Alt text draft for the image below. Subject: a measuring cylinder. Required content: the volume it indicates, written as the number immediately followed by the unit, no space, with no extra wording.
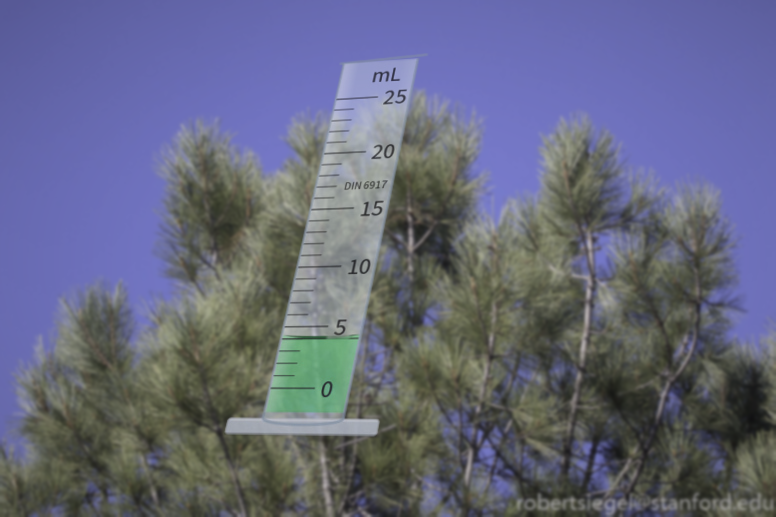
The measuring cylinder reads 4mL
